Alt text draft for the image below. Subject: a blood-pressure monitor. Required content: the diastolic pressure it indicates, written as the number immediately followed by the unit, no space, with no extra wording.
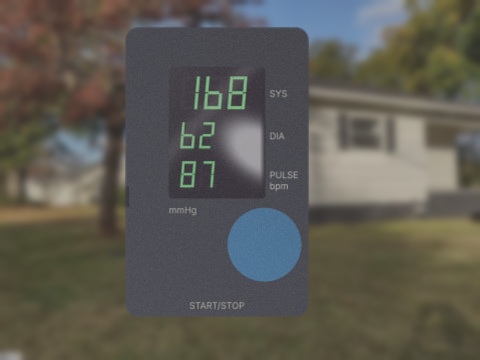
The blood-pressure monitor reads 62mmHg
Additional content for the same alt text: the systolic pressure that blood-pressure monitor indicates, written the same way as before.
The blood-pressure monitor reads 168mmHg
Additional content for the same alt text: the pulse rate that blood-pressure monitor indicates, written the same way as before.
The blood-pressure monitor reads 87bpm
